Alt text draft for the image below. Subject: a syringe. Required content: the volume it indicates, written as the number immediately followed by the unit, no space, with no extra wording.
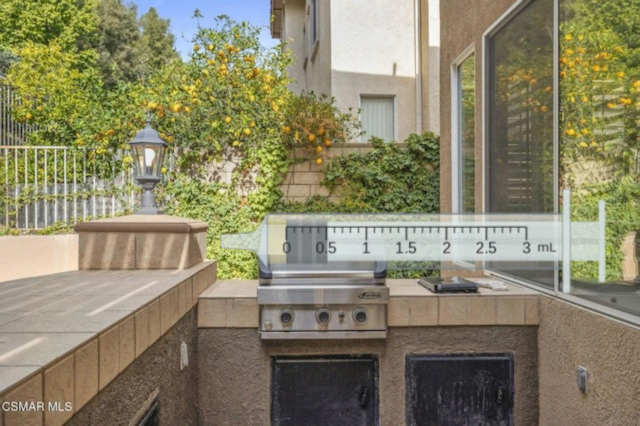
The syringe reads 0mL
